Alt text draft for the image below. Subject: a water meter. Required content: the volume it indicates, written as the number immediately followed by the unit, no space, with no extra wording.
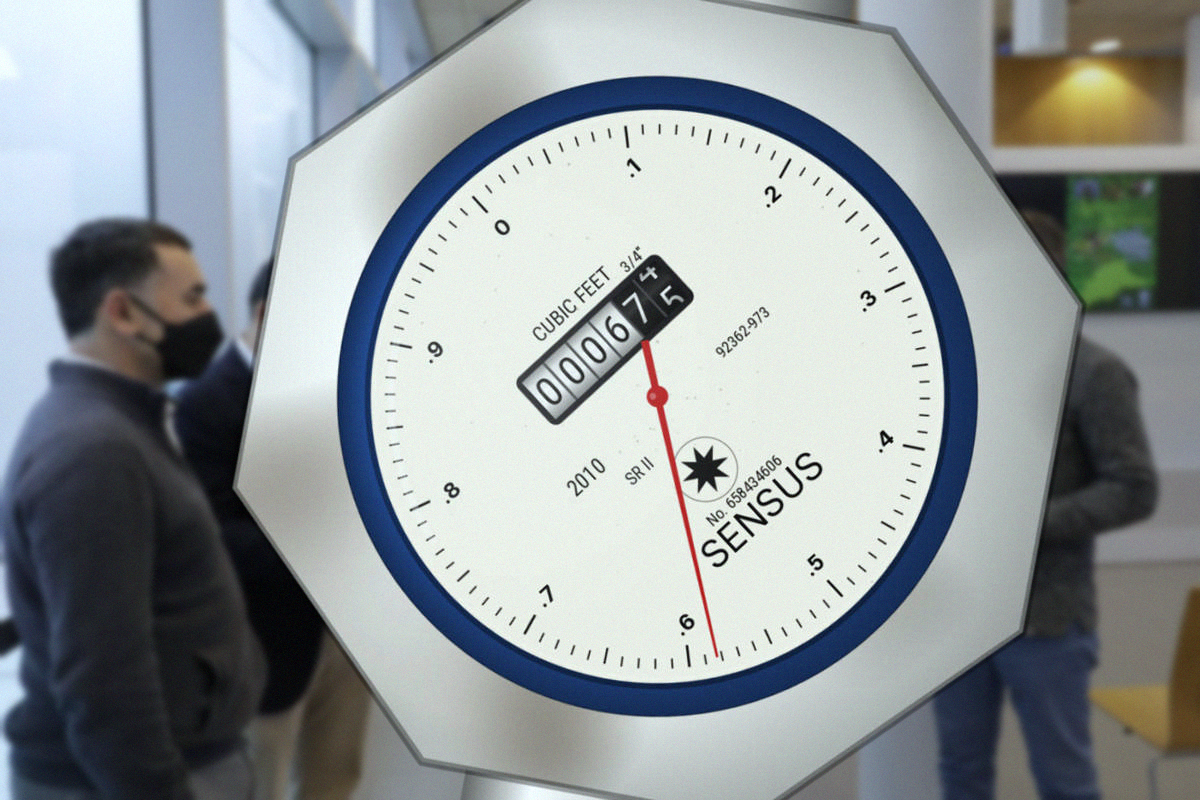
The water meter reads 674.58ft³
